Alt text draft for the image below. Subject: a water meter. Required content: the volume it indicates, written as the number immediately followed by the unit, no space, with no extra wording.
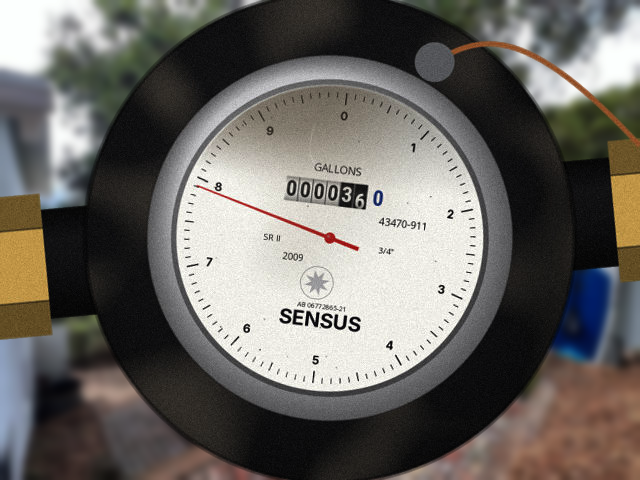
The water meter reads 357.9gal
